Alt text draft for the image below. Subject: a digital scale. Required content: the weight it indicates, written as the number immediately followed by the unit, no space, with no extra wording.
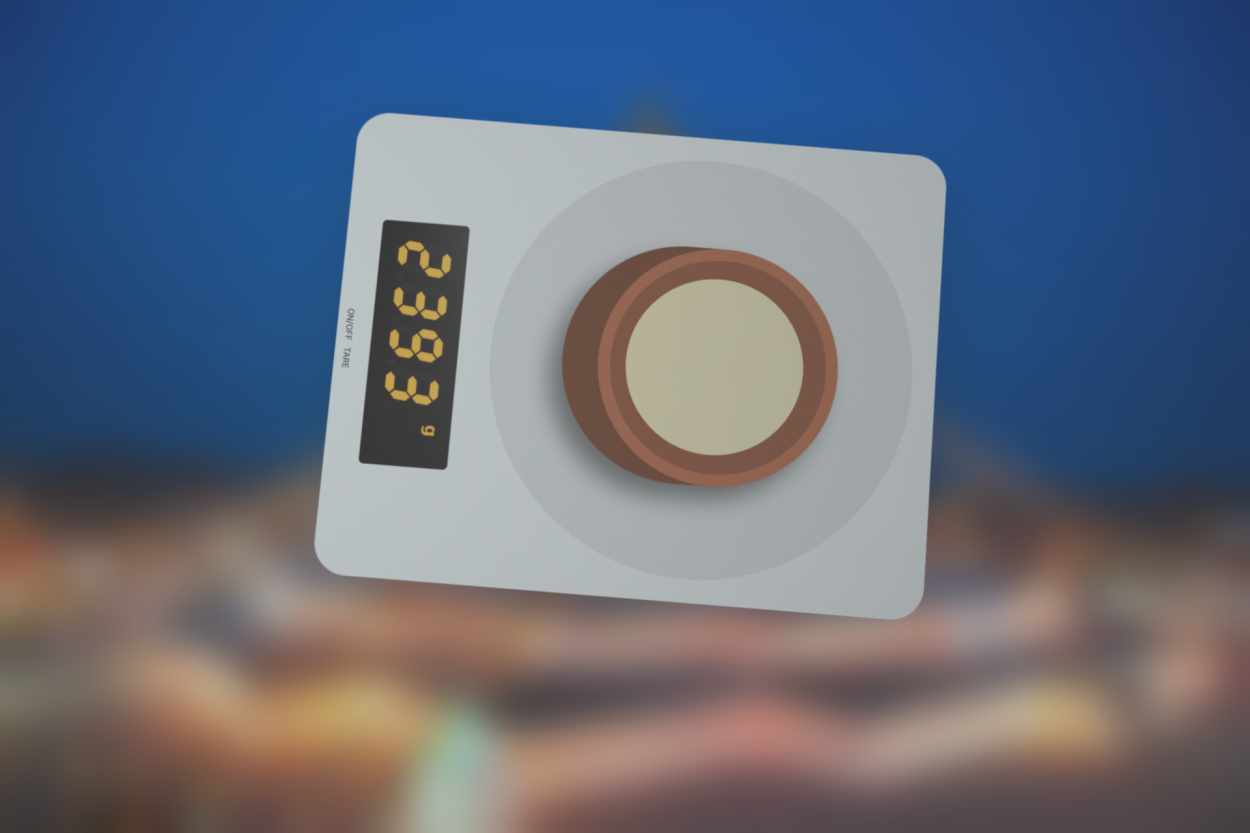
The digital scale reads 2393g
